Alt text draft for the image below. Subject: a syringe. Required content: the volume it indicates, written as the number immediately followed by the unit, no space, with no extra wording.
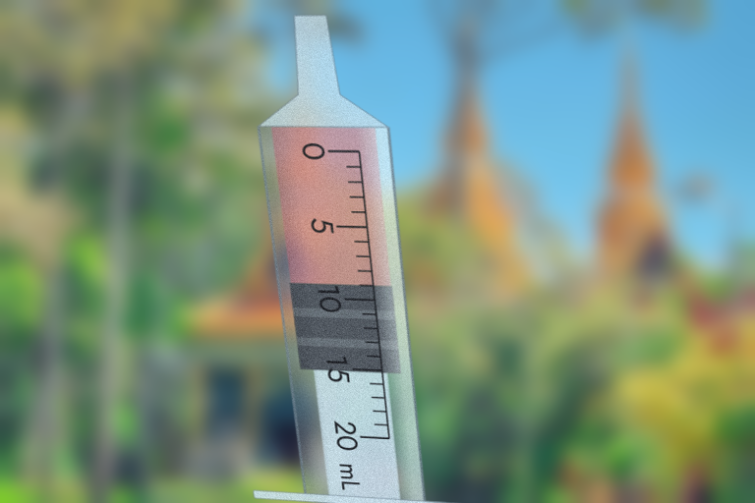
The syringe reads 9mL
